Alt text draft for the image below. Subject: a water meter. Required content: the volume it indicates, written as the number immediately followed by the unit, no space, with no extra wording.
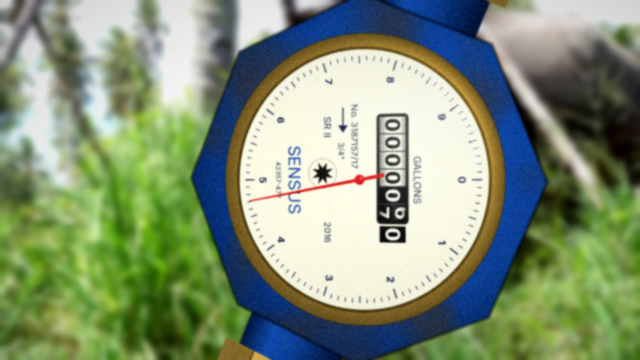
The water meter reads 64.7gal
